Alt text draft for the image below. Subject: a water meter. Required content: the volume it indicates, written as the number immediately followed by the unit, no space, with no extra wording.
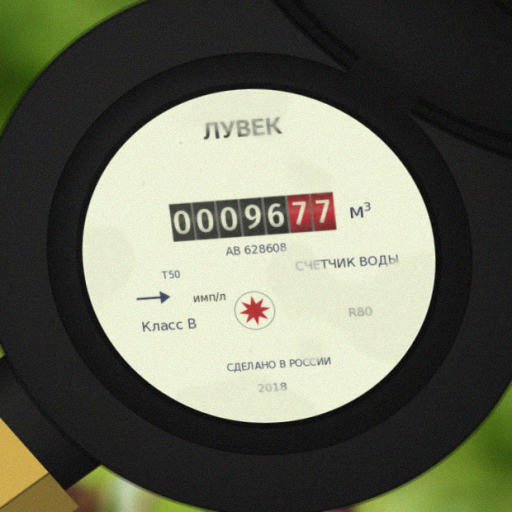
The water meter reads 96.77m³
